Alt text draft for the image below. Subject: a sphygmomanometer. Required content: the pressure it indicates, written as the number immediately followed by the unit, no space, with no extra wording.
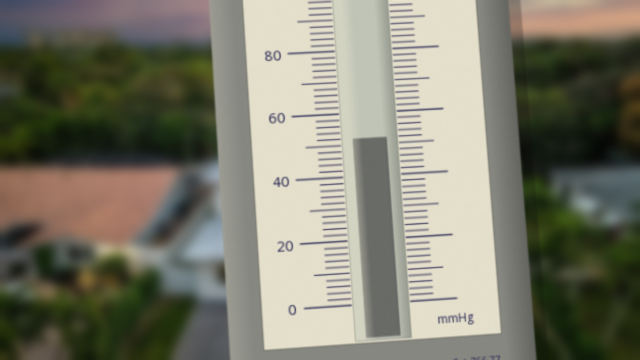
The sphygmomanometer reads 52mmHg
